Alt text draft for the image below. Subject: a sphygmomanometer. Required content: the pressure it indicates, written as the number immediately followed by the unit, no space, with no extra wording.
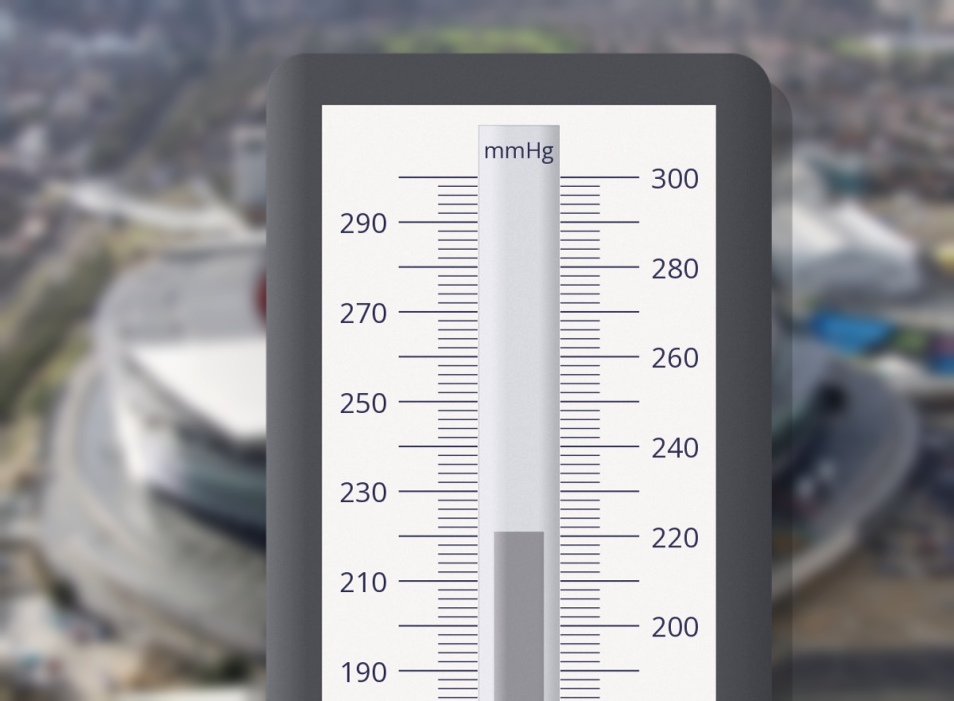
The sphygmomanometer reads 221mmHg
